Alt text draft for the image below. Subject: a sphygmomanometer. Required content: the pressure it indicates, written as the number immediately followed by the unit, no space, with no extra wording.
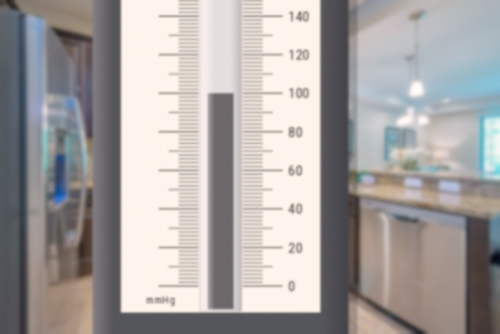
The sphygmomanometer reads 100mmHg
